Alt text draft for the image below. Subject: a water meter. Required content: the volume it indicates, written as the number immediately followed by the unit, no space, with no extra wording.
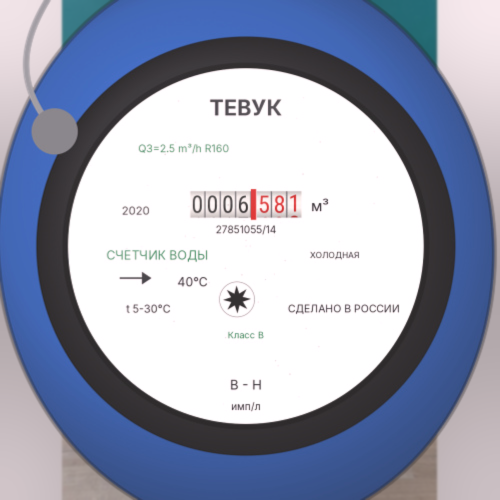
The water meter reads 6.581m³
